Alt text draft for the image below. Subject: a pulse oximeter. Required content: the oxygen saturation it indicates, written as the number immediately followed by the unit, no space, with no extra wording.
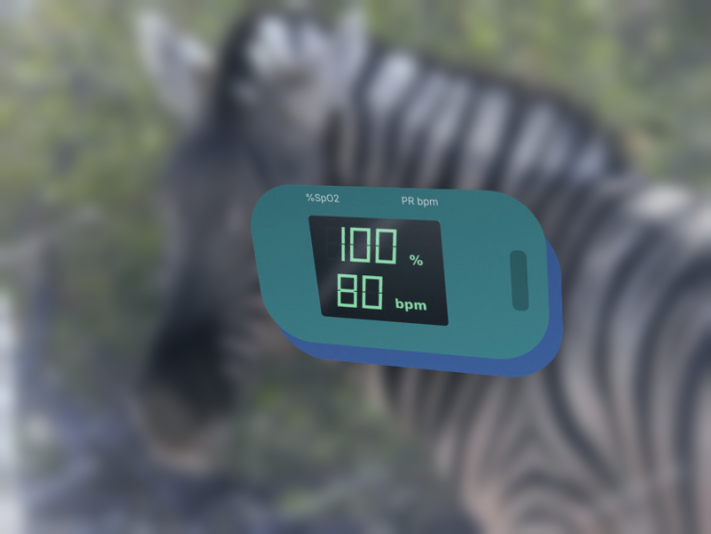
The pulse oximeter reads 100%
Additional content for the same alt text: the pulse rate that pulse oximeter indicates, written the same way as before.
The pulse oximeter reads 80bpm
